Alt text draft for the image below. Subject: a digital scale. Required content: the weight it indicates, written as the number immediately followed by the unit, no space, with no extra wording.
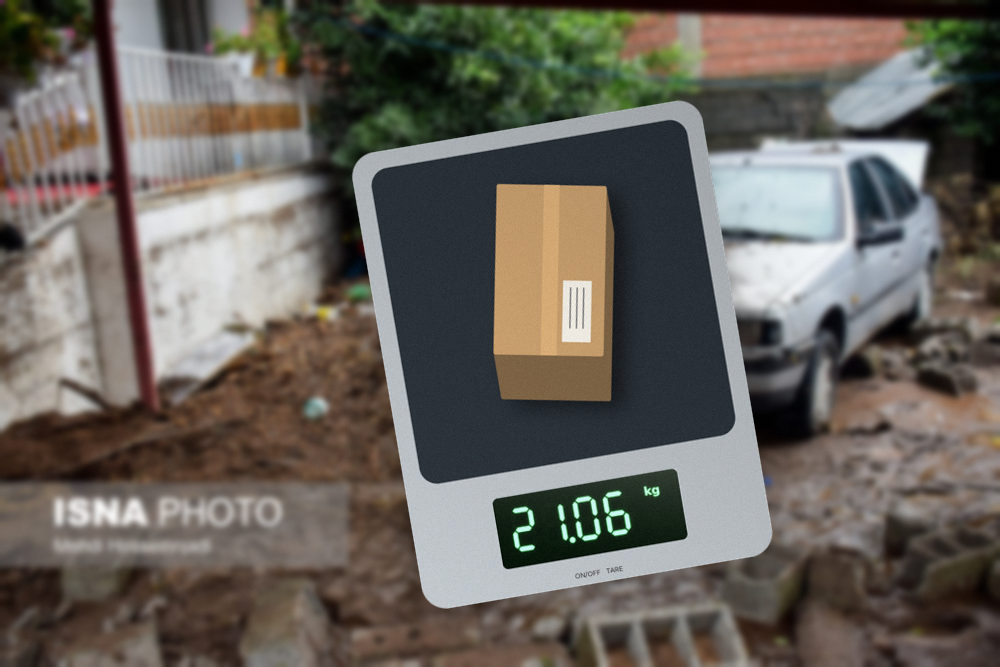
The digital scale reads 21.06kg
